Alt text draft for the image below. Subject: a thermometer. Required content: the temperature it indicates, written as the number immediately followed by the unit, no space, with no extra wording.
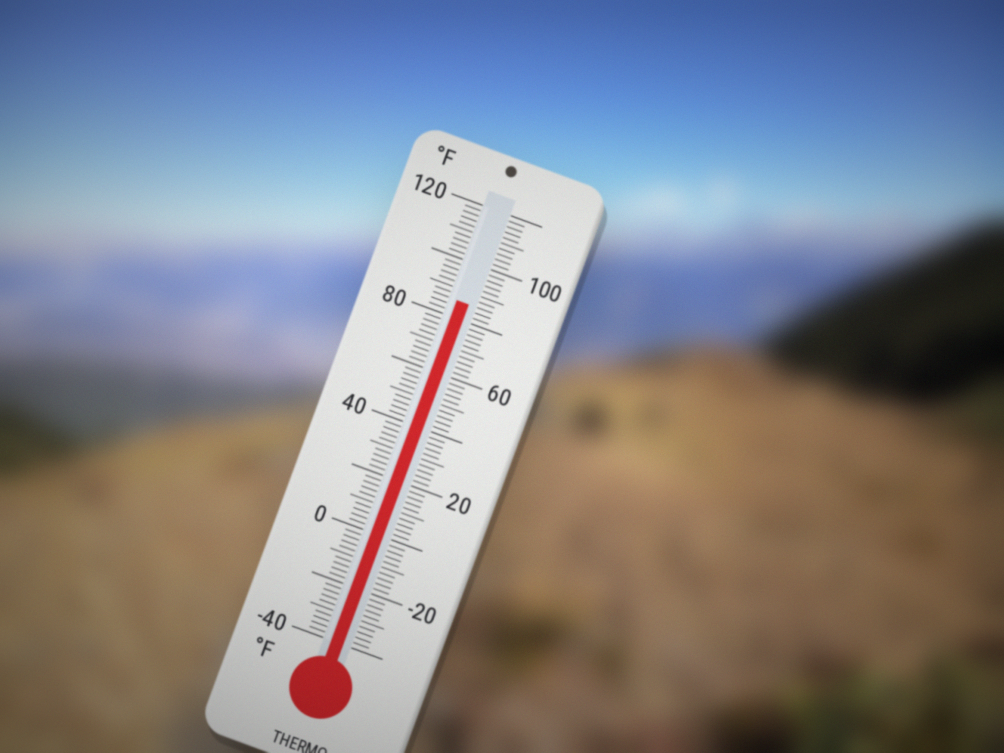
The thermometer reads 86°F
